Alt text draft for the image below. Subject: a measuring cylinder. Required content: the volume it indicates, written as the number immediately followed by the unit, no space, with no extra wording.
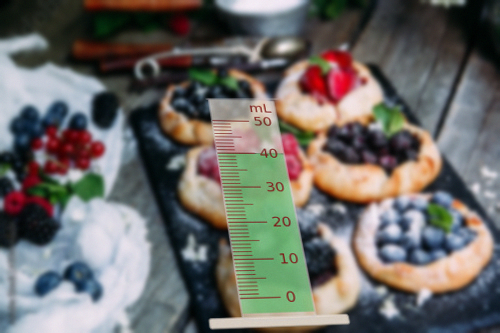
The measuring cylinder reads 40mL
